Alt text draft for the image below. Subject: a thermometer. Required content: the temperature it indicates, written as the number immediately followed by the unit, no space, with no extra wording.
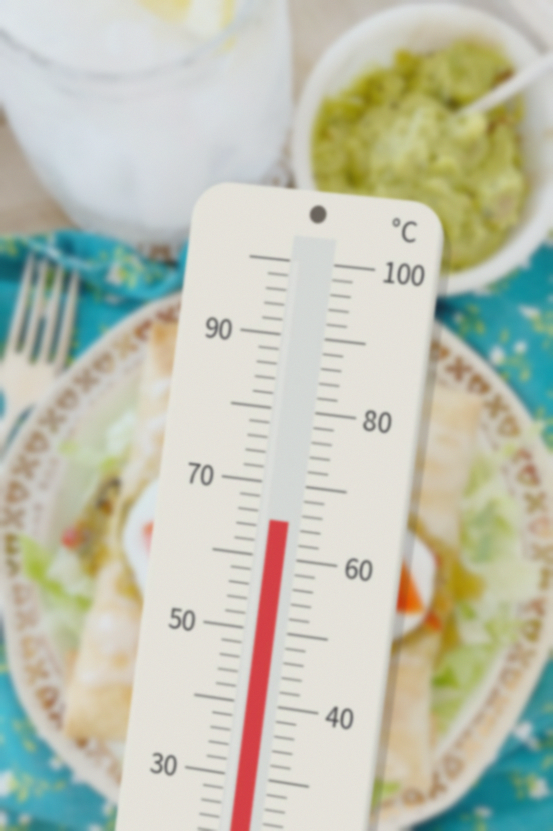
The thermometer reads 65°C
